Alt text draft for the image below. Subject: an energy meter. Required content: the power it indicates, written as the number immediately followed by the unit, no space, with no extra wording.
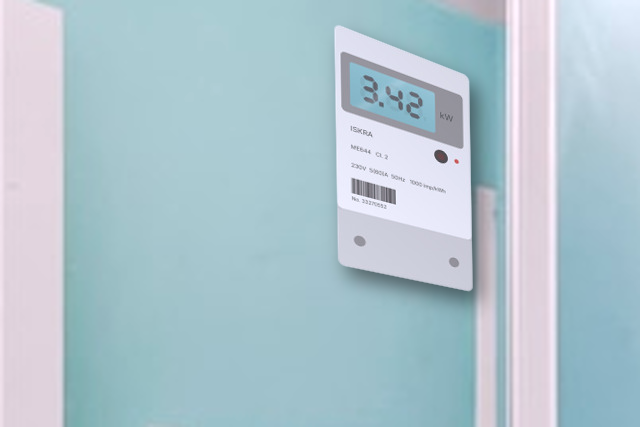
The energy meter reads 3.42kW
